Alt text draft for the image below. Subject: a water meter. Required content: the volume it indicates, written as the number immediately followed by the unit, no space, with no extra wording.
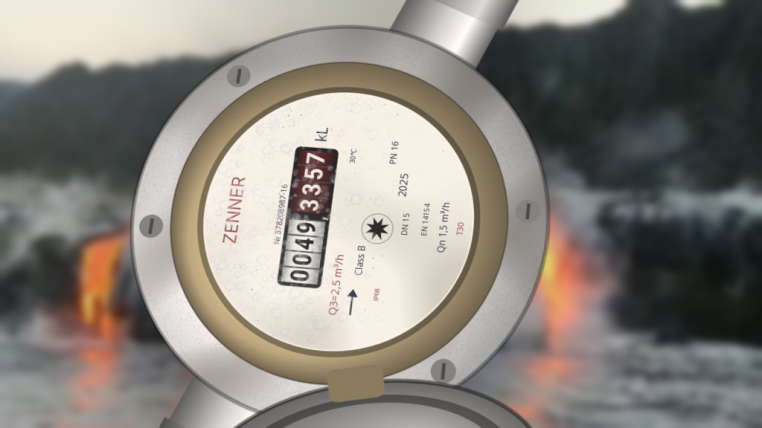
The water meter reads 49.3357kL
